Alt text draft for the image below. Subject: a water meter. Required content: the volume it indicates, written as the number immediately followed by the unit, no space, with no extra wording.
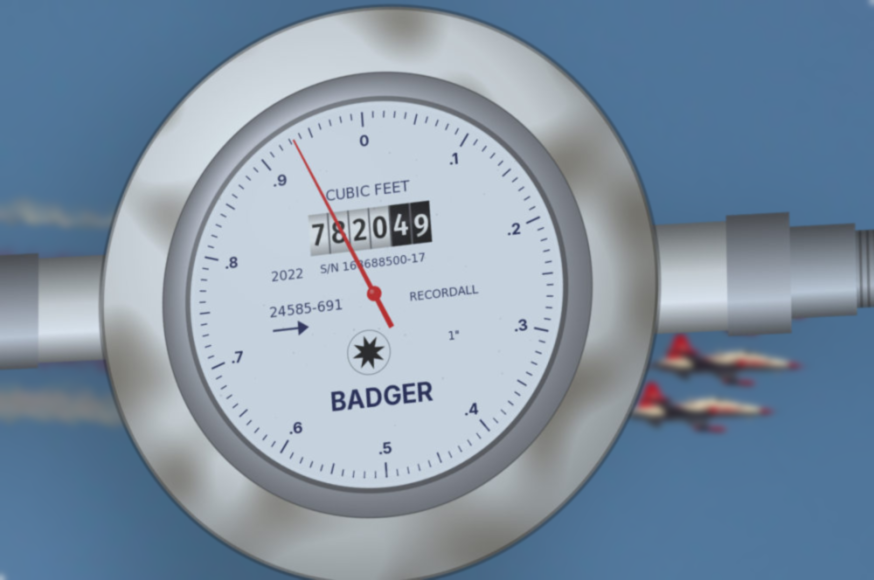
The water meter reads 782048.93ft³
